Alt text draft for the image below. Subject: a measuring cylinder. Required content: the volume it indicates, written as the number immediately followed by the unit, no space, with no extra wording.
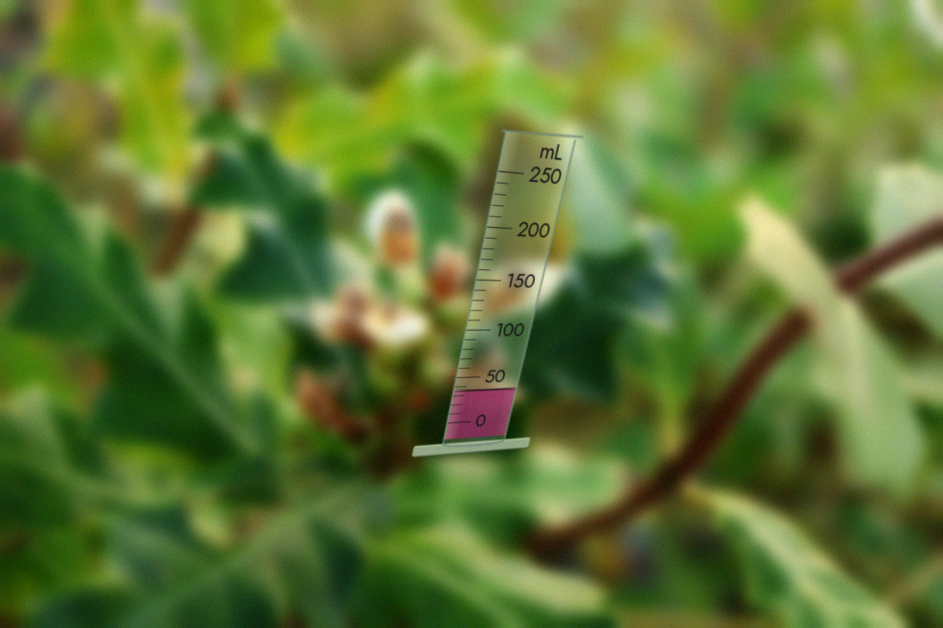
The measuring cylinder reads 35mL
